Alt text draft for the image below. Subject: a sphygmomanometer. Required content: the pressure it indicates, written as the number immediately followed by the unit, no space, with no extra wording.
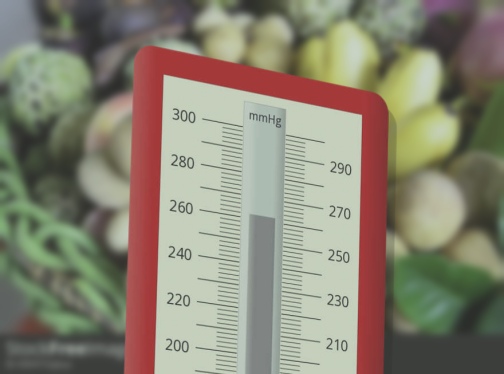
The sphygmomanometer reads 262mmHg
